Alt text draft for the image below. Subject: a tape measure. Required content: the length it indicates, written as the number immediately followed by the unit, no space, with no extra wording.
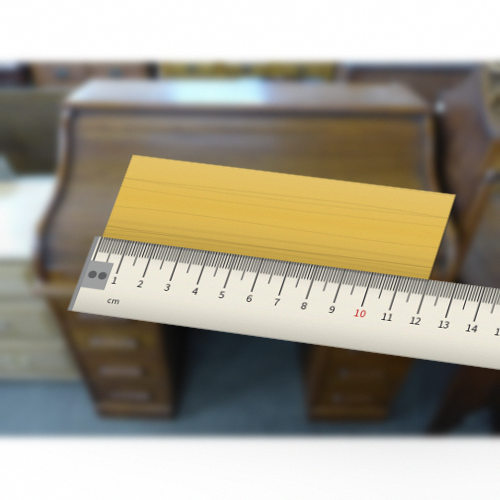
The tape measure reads 12cm
